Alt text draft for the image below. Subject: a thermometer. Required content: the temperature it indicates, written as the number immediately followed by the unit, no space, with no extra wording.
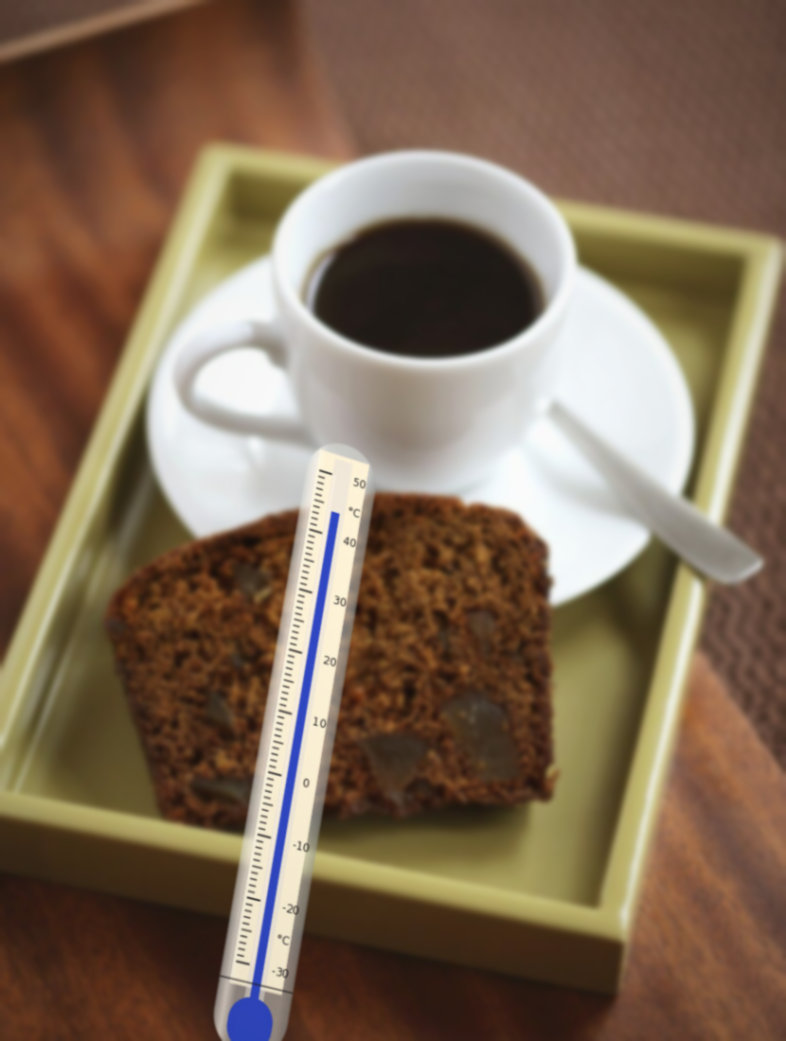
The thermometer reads 44°C
